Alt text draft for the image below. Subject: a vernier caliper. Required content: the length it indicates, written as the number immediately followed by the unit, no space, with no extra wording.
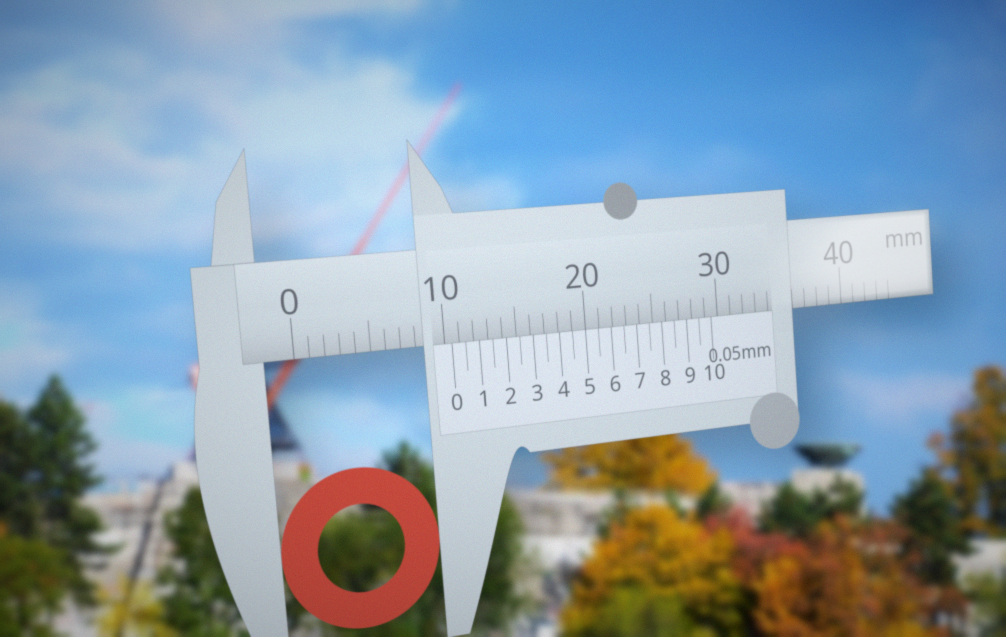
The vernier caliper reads 10.5mm
